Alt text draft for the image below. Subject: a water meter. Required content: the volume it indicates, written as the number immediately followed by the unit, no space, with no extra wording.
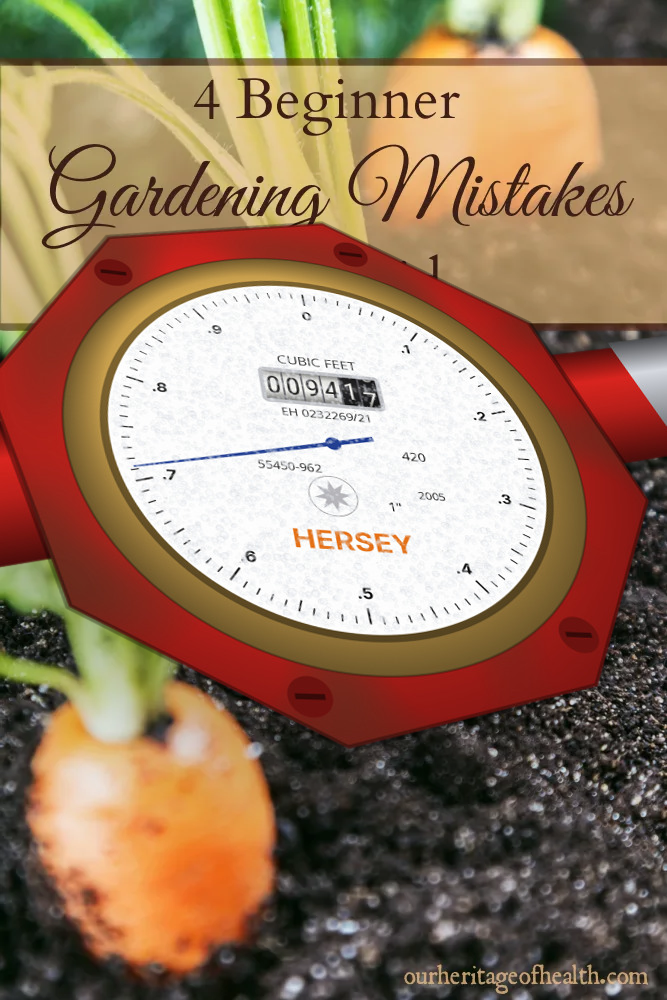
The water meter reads 9416.71ft³
